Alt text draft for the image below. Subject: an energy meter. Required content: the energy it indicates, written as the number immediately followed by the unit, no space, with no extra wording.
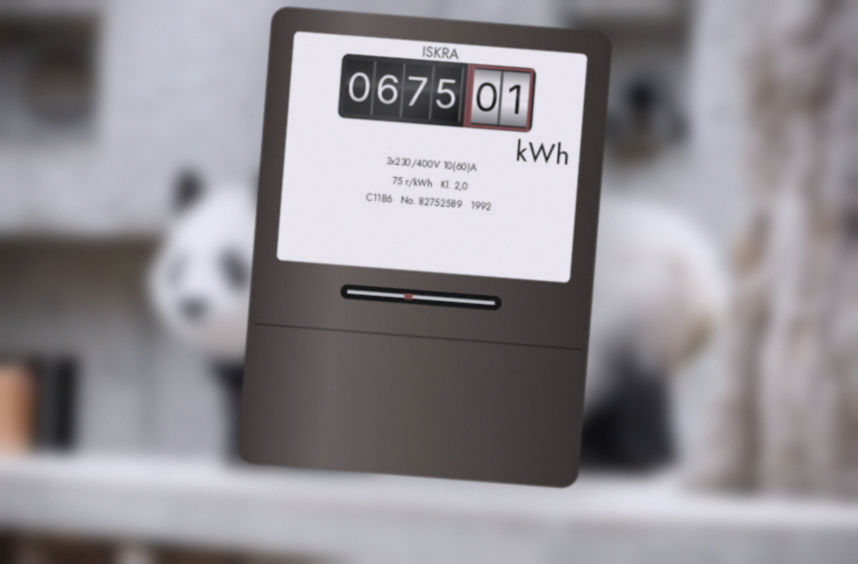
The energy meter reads 675.01kWh
